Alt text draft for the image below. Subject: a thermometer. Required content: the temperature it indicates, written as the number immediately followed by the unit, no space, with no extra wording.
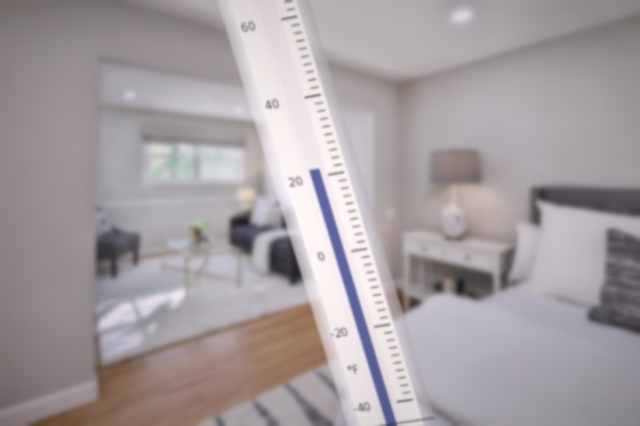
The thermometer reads 22°F
